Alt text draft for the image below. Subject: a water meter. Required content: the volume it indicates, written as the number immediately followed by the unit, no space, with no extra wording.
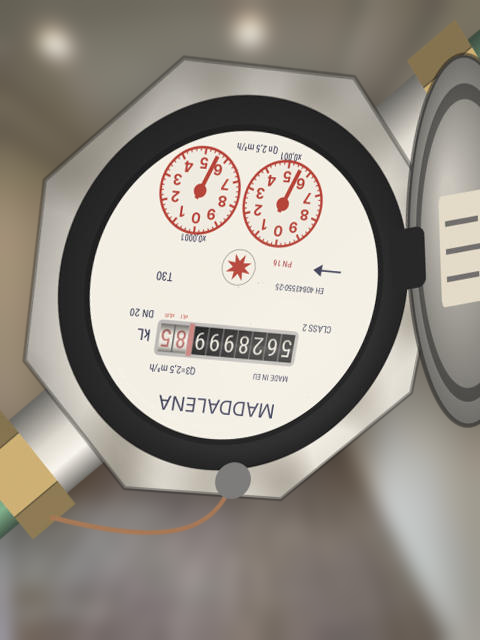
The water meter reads 5628999.8555kL
